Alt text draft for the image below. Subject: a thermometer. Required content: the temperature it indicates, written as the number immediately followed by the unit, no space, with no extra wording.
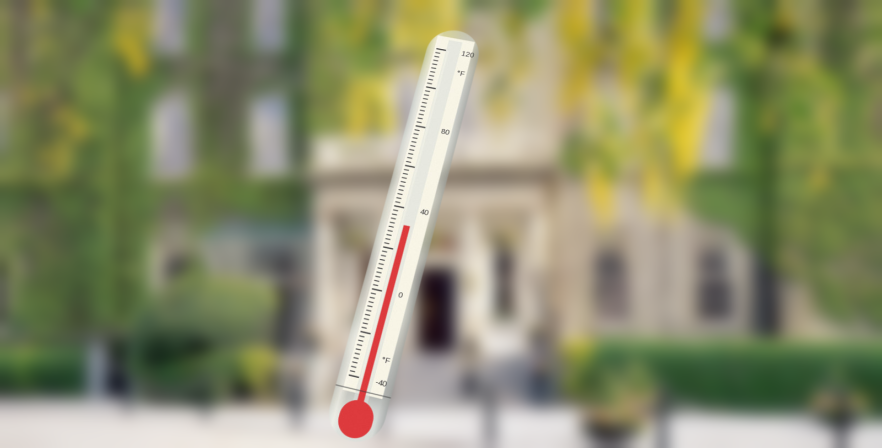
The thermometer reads 32°F
